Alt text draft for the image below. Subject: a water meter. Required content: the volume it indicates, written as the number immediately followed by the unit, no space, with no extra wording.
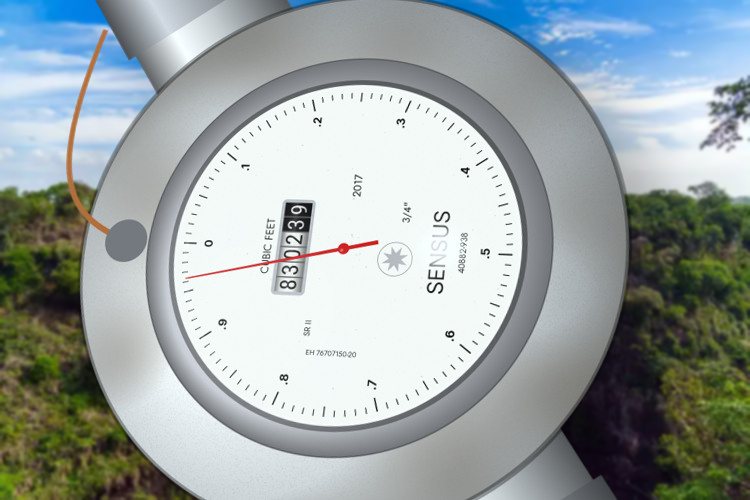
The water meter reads 830238.96ft³
